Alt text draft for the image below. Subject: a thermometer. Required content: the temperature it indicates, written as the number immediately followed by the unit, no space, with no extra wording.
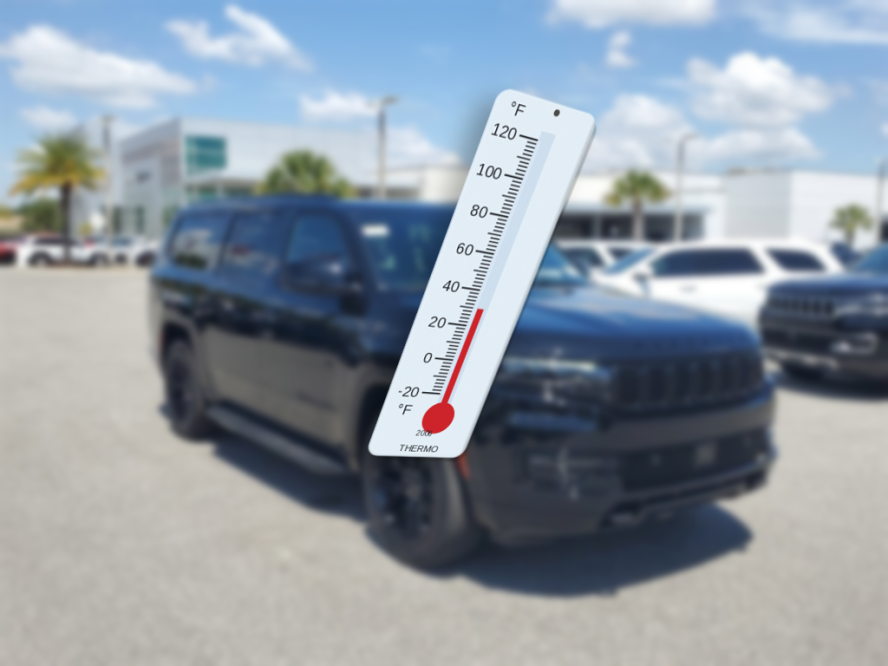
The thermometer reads 30°F
